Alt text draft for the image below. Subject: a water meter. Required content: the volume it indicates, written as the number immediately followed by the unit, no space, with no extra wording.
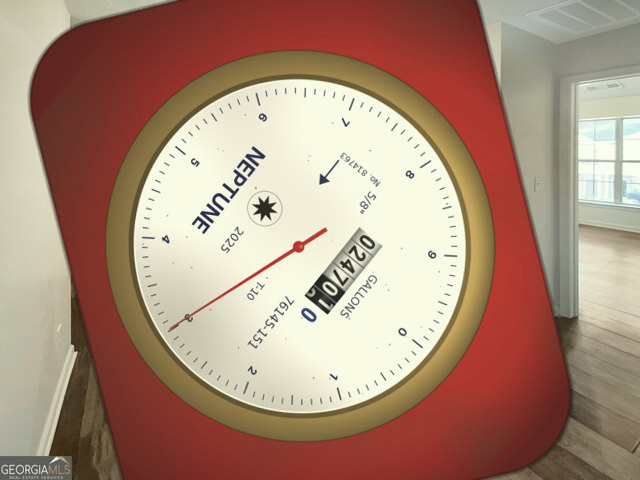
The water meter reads 247013.0gal
